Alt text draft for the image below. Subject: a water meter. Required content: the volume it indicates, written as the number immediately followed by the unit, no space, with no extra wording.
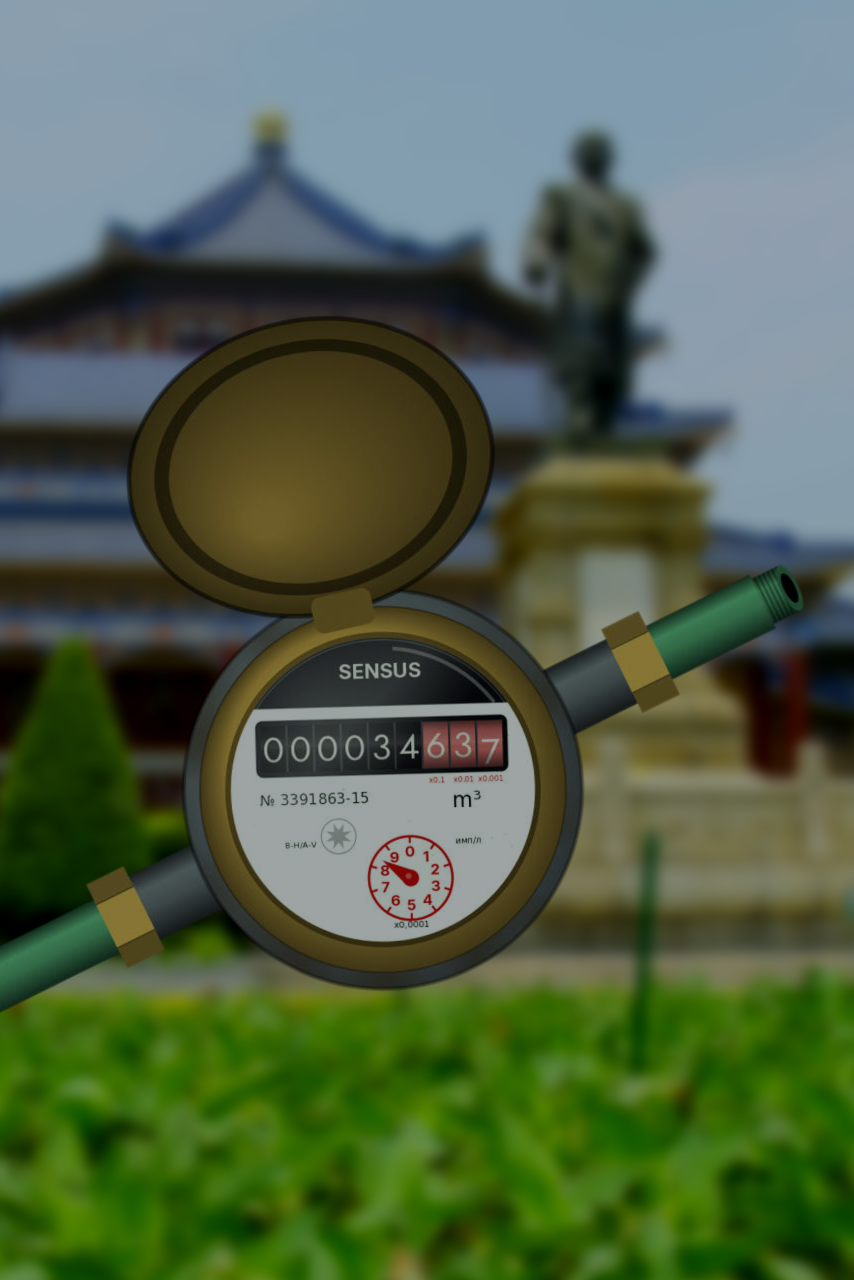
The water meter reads 34.6368m³
